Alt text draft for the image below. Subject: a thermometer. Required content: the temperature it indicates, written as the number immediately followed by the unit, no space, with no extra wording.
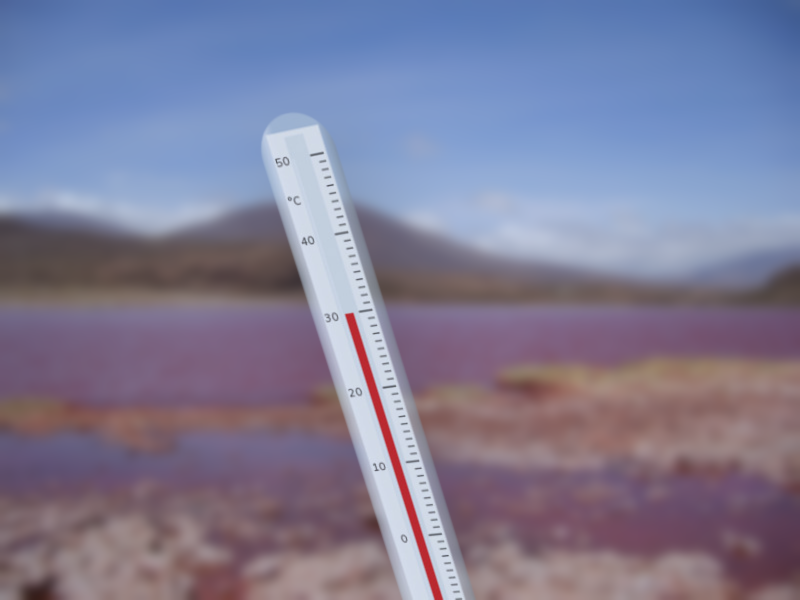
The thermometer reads 30°C
